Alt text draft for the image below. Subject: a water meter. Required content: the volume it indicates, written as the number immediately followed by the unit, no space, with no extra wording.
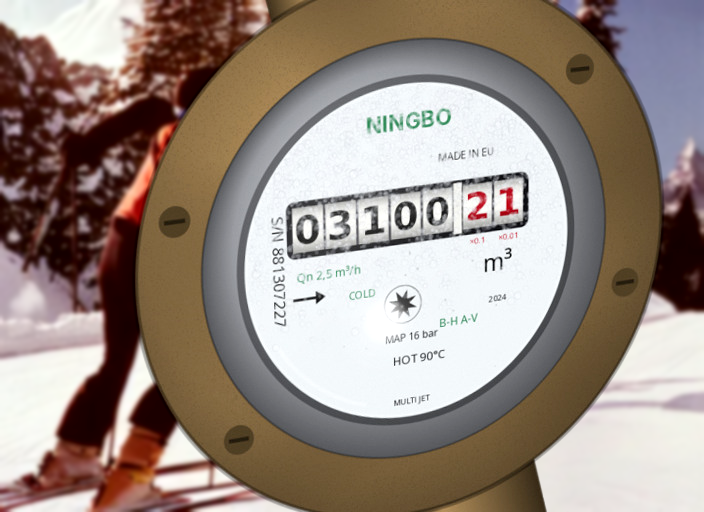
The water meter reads 3100.21m³
